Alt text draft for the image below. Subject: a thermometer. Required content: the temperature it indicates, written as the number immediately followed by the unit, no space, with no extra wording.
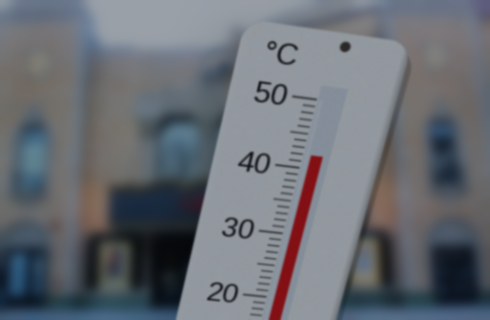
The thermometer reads 42°C
